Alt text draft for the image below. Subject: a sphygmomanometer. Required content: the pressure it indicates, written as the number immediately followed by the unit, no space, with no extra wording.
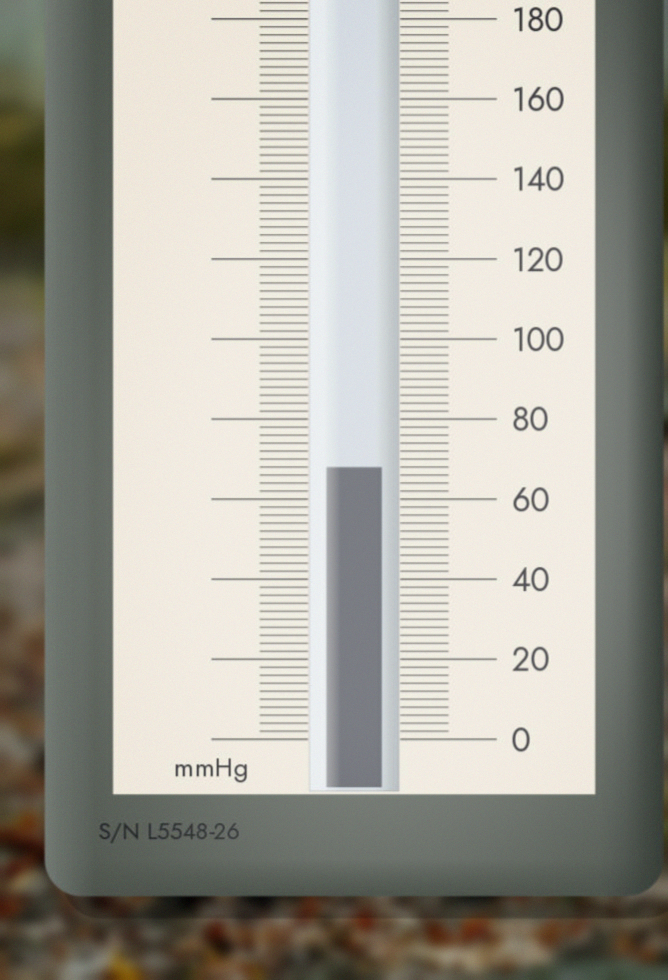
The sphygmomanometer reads 68mmHg
